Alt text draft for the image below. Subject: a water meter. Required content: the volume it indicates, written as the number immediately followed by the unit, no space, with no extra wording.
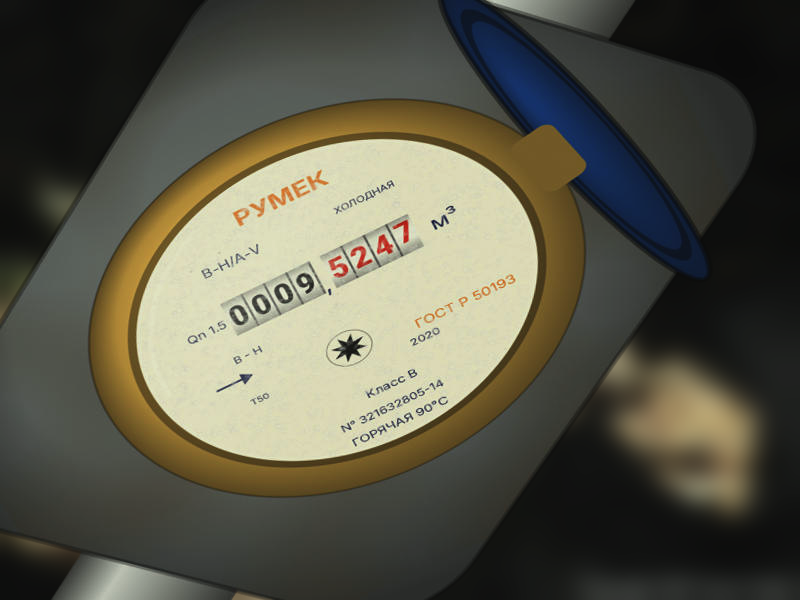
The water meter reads 9.5247m³
